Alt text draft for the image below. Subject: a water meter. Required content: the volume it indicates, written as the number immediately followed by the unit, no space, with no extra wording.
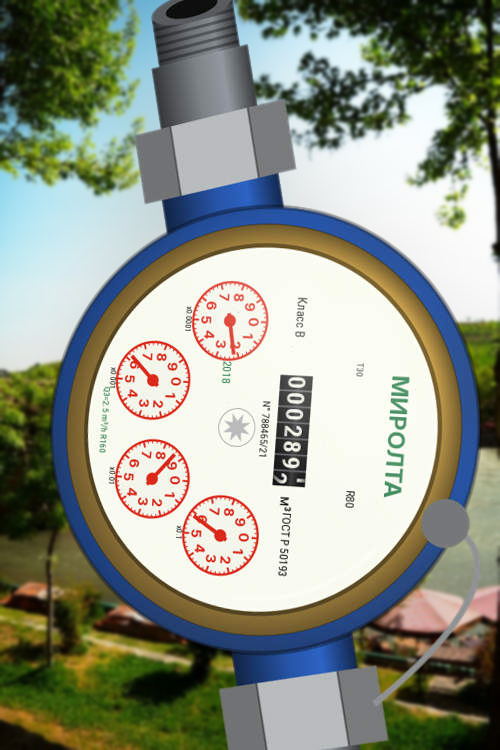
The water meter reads 2891.5862m³
